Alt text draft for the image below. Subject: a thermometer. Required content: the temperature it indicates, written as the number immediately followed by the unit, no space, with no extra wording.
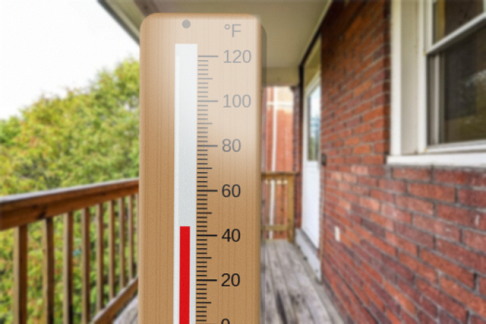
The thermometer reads 44°F
